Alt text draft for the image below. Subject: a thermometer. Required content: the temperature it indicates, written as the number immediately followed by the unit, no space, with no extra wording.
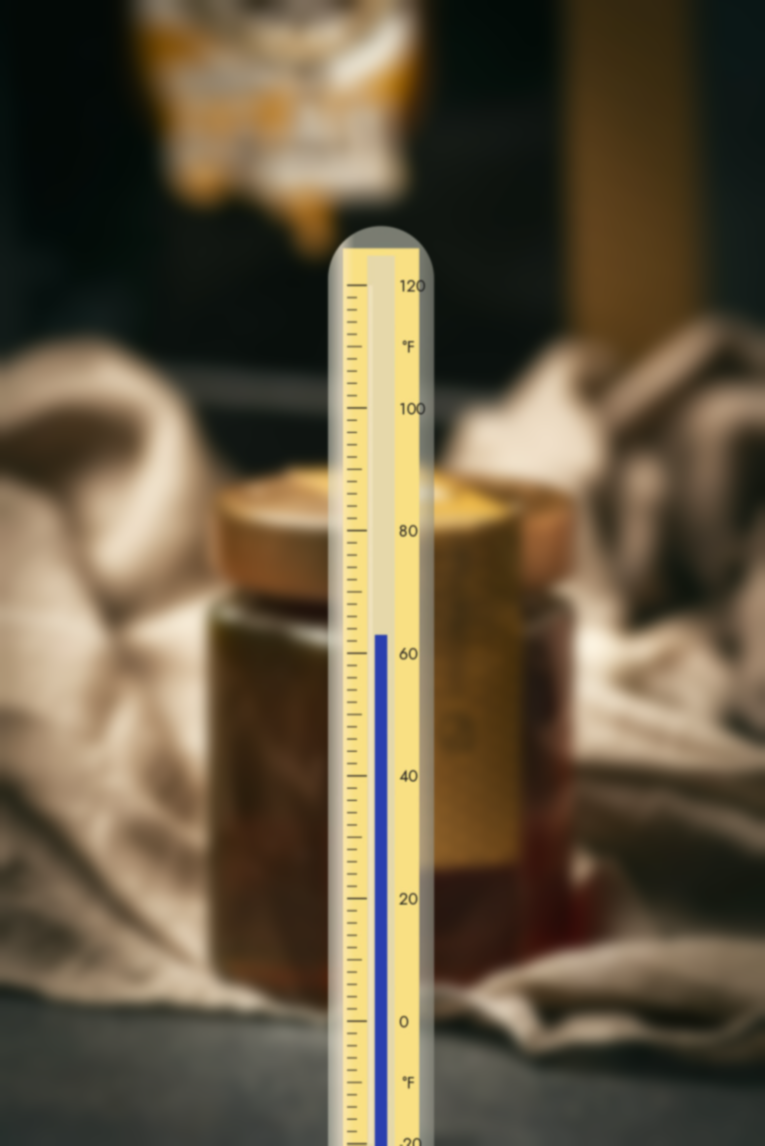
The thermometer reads 63°F
